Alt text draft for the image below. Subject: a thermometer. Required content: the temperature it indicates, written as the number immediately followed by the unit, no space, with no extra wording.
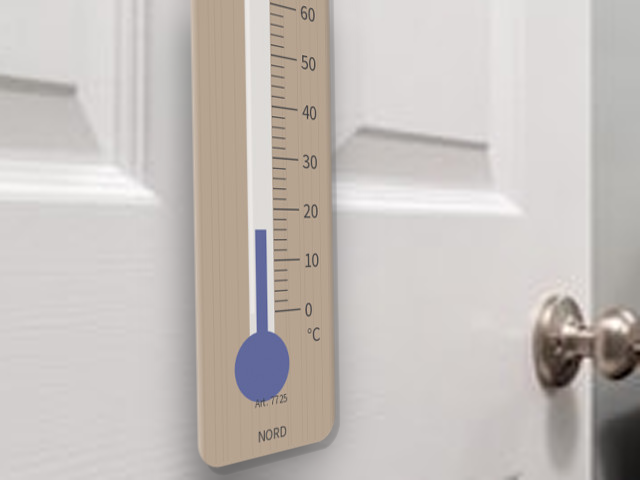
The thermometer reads 16°C
